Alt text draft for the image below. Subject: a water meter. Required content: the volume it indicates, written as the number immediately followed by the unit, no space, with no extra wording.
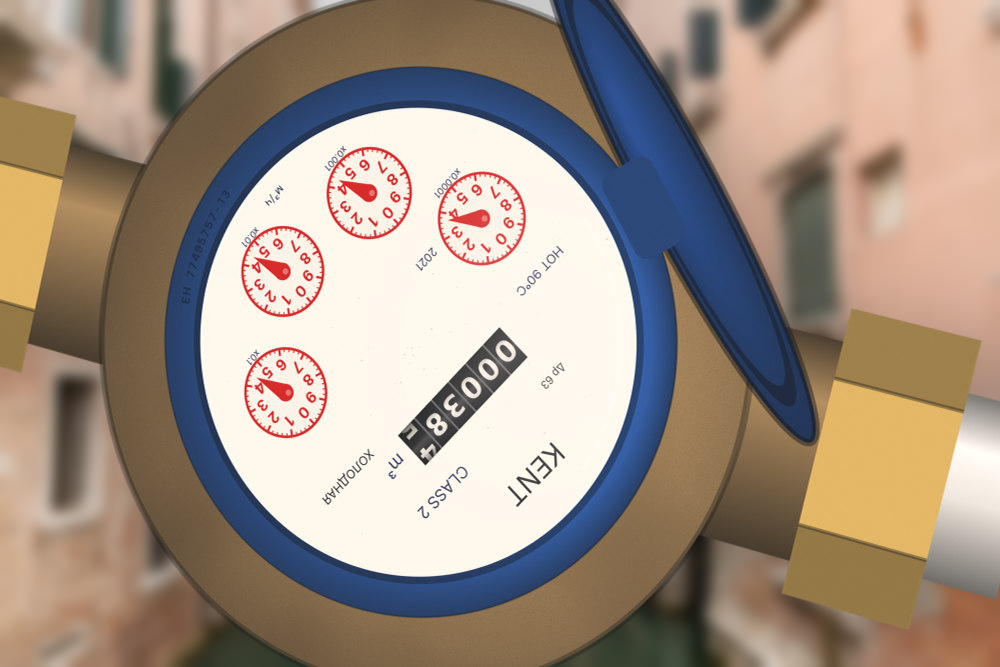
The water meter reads 384.4443m³
